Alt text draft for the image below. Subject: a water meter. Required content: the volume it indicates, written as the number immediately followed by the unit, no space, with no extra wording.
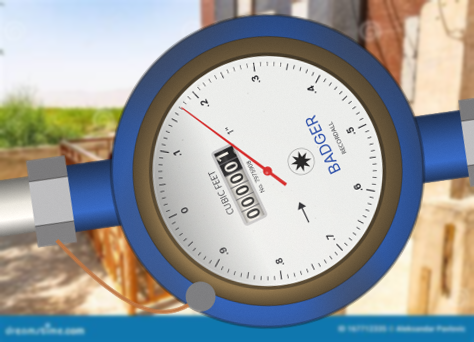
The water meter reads 1.17ft³
